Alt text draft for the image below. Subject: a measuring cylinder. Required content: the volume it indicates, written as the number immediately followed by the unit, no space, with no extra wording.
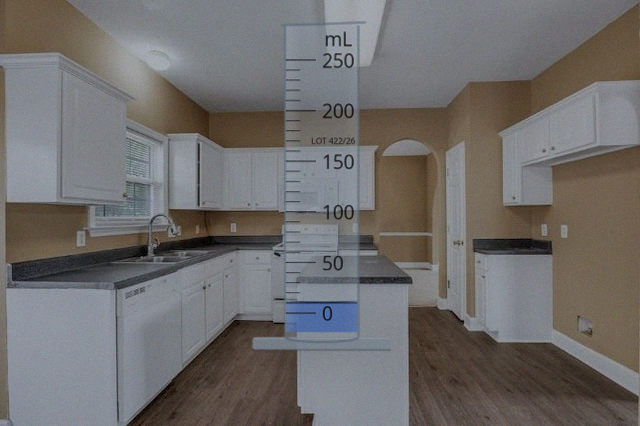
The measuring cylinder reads 10mL
